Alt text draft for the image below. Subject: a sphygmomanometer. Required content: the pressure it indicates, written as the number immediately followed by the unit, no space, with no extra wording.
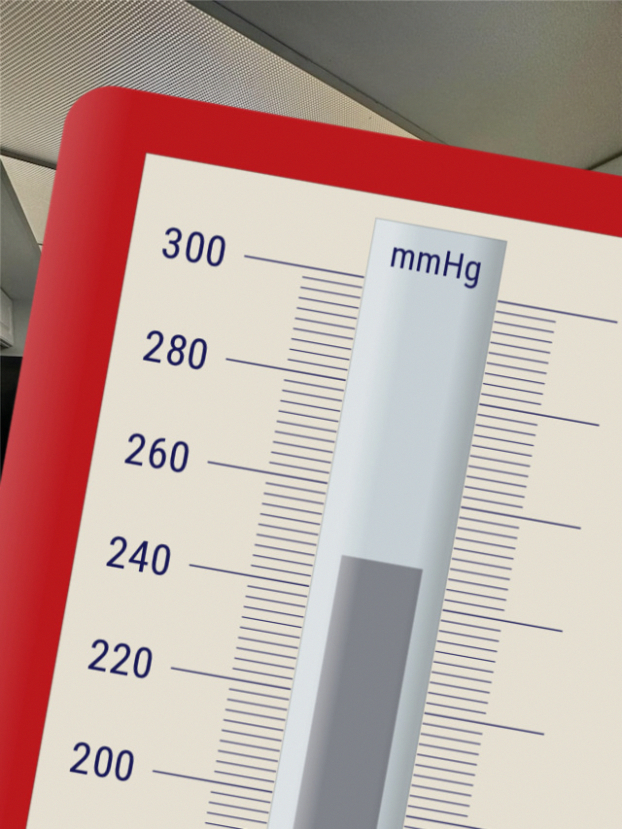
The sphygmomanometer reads 247mmHg
